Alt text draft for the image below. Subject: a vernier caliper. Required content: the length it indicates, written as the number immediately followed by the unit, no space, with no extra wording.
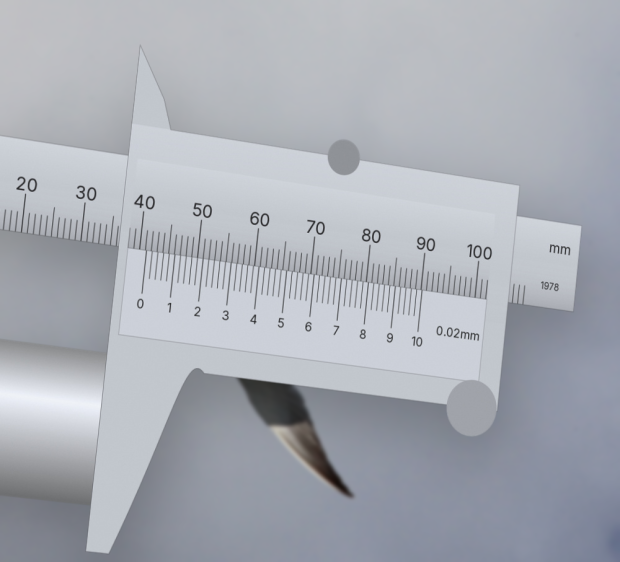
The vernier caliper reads 41.2mm
